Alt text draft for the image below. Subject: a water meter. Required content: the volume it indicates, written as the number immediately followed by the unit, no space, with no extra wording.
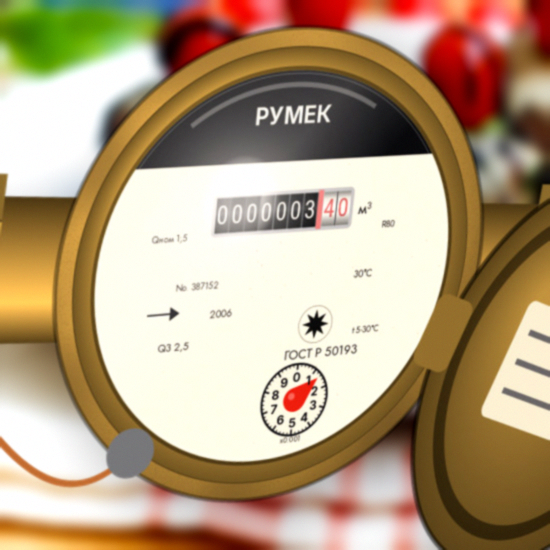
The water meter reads 3.401m³
